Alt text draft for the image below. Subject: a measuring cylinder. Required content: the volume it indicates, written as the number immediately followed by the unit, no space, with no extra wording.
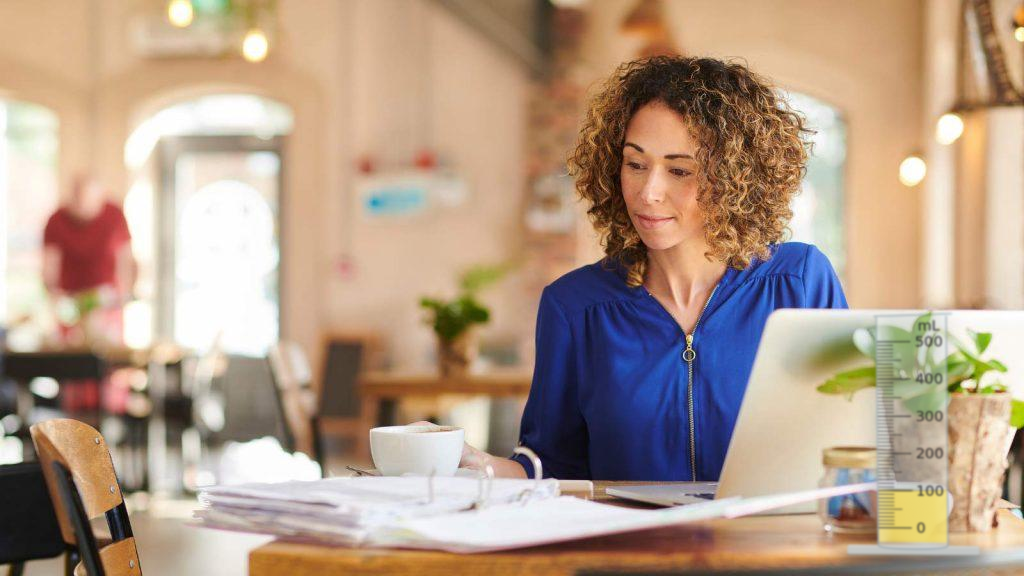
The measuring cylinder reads 100mL
